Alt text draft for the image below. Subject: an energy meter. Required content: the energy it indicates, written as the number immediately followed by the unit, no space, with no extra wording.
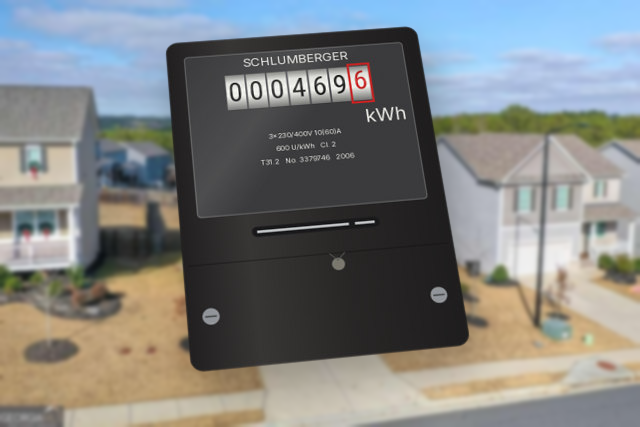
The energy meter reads 469.6kWh
